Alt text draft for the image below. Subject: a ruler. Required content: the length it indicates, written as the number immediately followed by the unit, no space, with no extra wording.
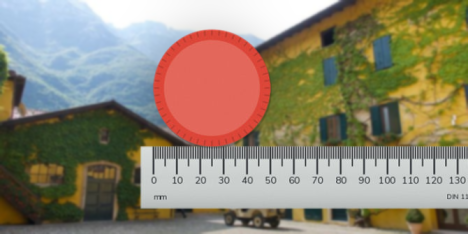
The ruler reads 50mm
